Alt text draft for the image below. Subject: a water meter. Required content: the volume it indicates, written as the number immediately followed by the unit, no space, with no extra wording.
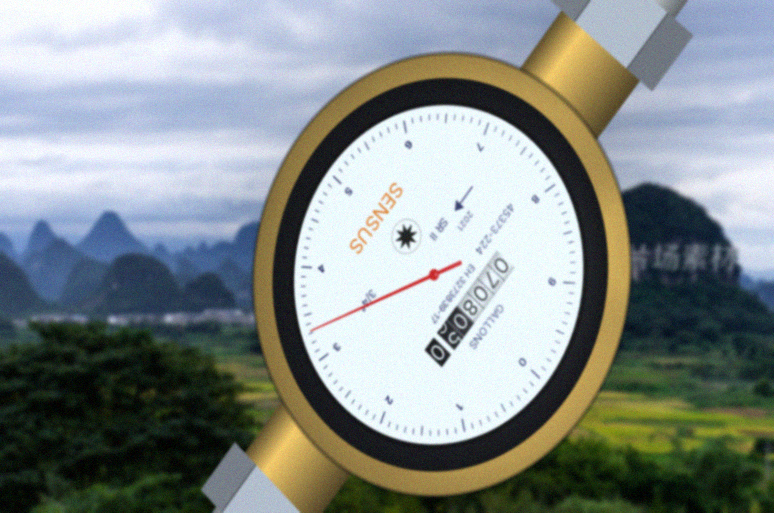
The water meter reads 708053.3gal
